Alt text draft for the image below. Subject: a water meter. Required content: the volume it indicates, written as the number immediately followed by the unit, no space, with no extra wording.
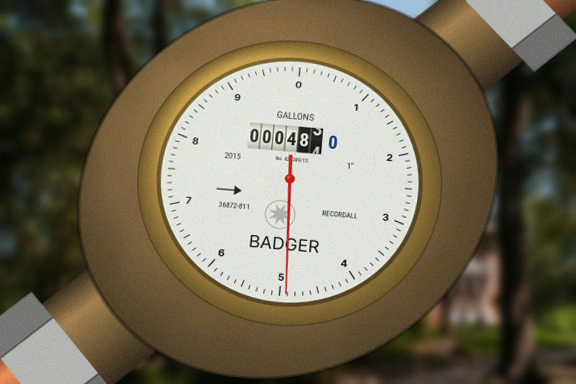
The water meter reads 4834.9gal
